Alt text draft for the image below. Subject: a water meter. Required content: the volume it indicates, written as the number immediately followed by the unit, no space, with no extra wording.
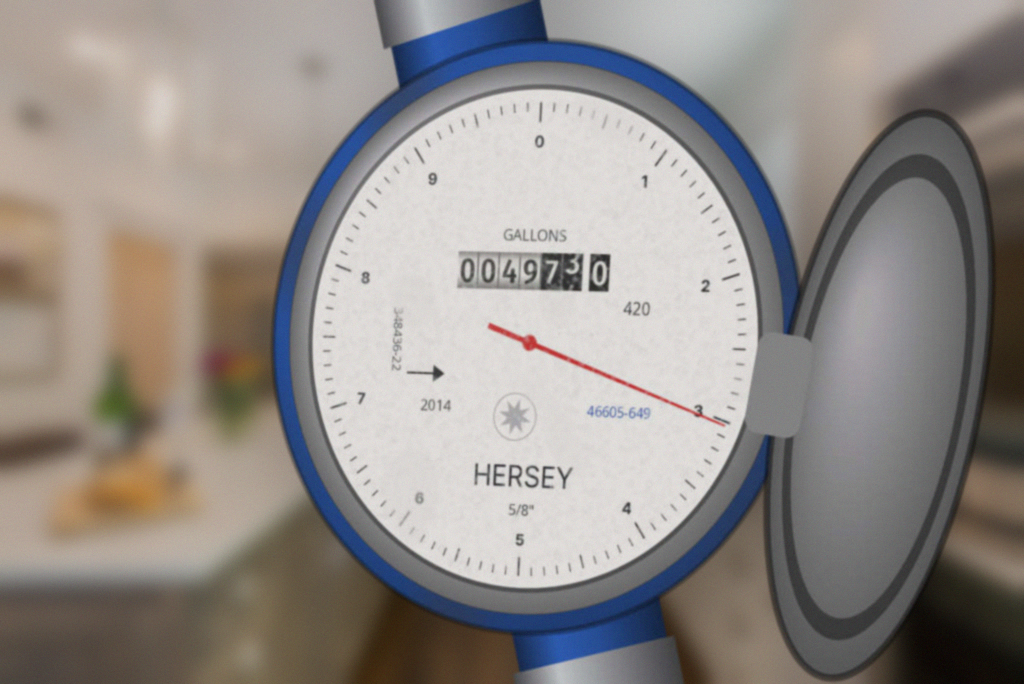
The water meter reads 49733.0gal
